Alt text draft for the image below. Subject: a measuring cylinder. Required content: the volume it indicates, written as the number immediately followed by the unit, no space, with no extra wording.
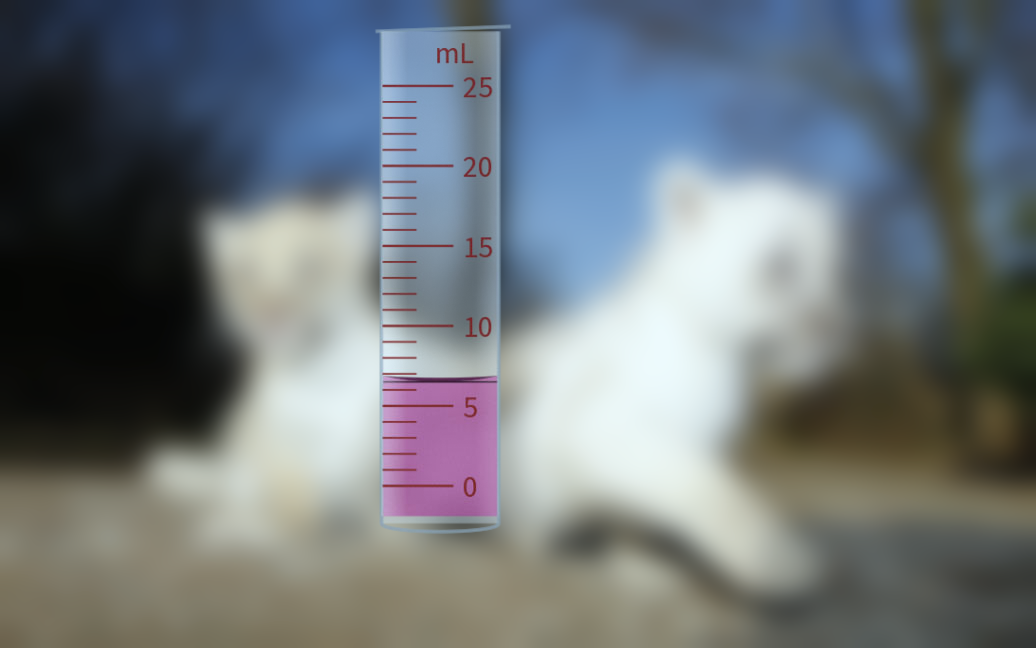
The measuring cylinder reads 6.5mL
